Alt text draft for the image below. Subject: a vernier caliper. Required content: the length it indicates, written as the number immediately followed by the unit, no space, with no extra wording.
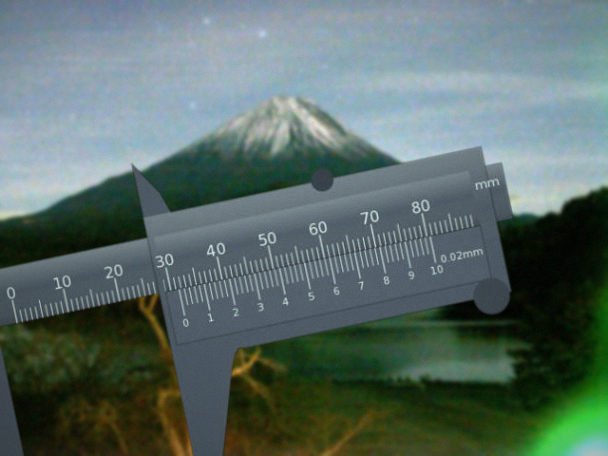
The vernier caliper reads 31.6mm
